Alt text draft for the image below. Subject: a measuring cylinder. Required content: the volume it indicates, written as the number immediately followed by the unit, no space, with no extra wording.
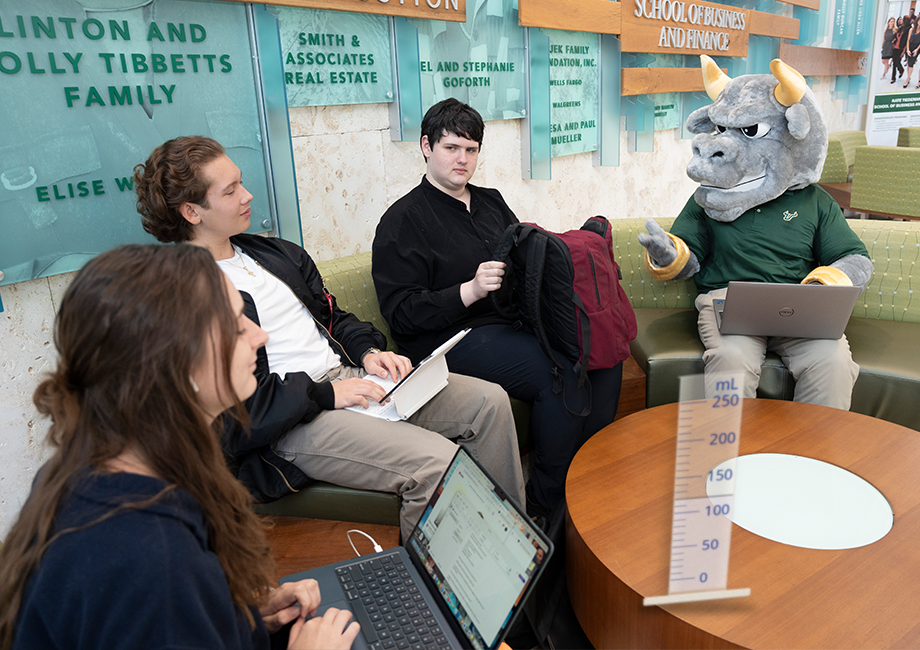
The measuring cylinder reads 120mL
